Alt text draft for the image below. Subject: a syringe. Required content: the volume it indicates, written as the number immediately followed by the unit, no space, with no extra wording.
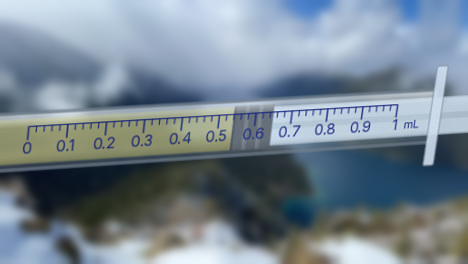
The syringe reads 0.54mL
